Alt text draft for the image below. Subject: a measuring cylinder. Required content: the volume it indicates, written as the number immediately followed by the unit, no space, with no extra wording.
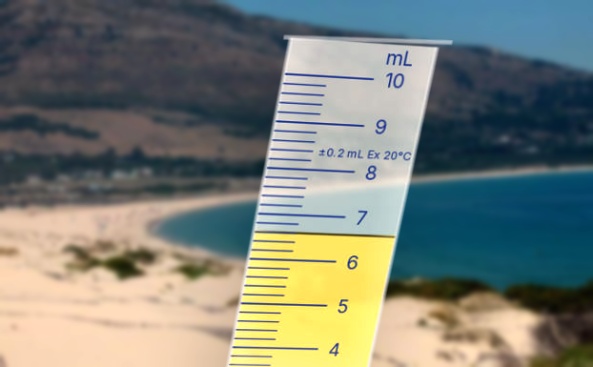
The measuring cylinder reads 6.6mL
